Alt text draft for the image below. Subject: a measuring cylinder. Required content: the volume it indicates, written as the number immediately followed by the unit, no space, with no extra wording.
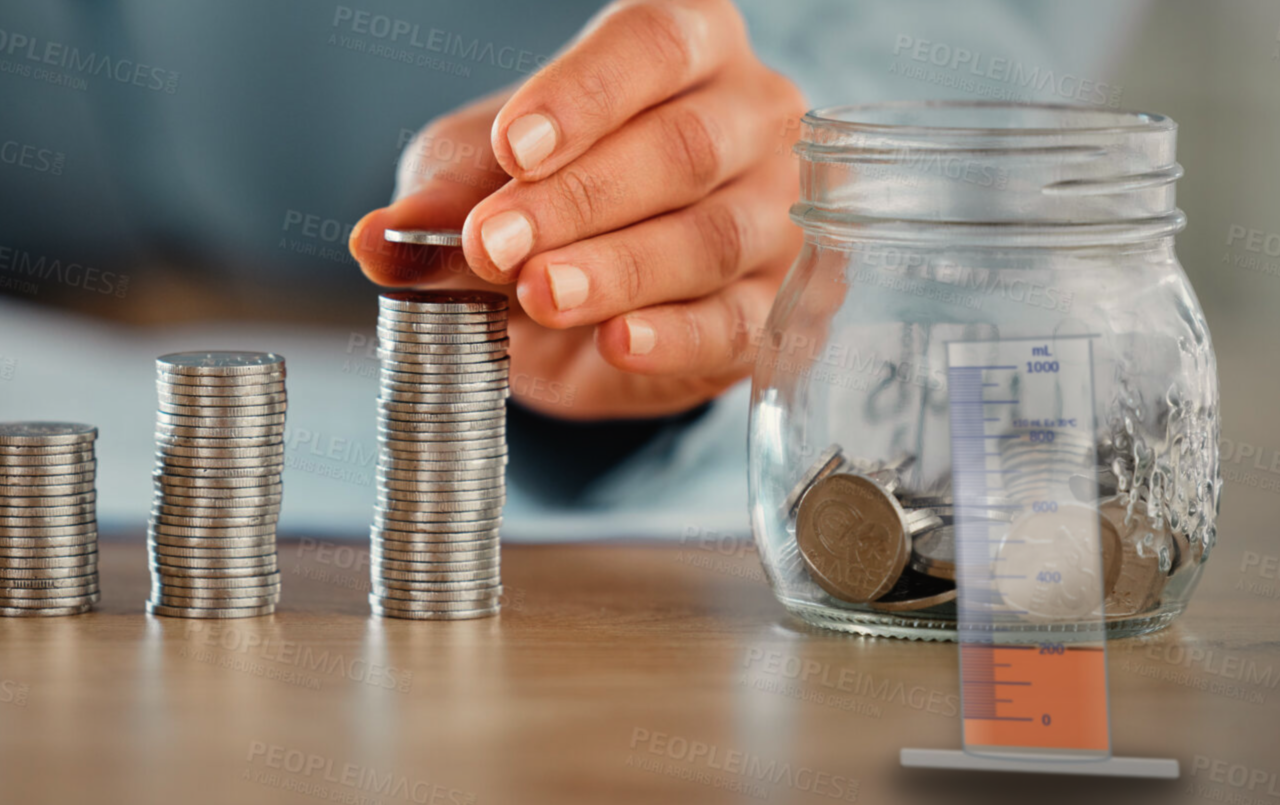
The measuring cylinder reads 200mL
